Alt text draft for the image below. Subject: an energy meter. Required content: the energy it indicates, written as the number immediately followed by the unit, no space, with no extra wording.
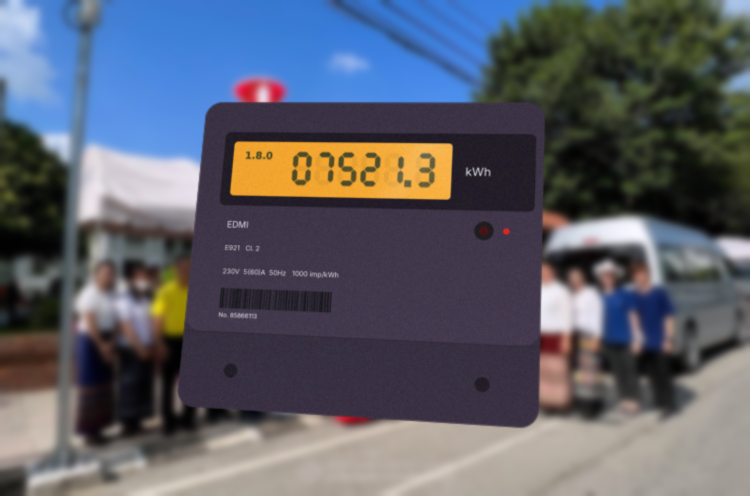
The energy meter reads 7521.3kWh
